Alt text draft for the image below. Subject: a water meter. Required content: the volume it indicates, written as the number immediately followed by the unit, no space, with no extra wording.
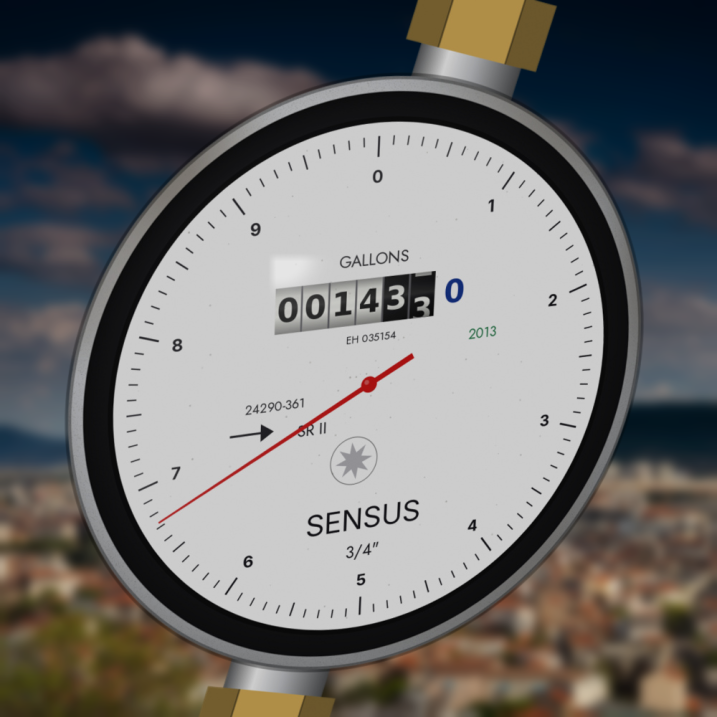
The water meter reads 14326.7gal
